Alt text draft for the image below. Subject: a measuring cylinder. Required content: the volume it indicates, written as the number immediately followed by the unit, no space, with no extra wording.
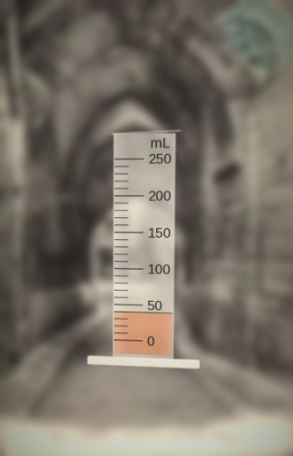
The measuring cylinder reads 40mL
